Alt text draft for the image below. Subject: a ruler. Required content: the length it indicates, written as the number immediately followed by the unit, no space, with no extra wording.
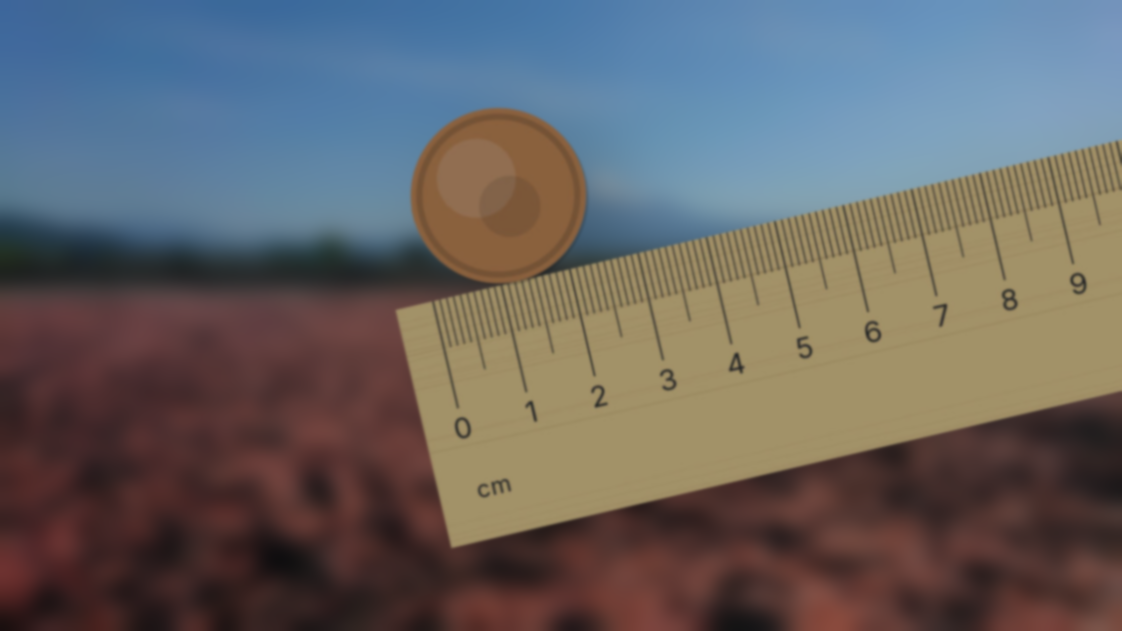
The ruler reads 2.5cm
